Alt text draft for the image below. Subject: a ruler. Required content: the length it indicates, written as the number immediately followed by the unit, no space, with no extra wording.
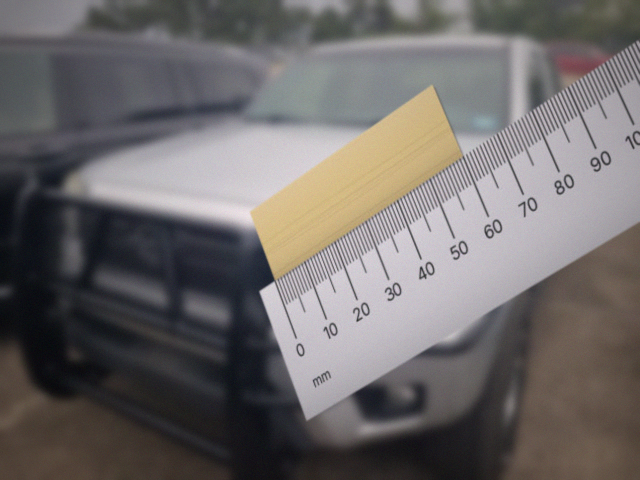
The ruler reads 60mm
